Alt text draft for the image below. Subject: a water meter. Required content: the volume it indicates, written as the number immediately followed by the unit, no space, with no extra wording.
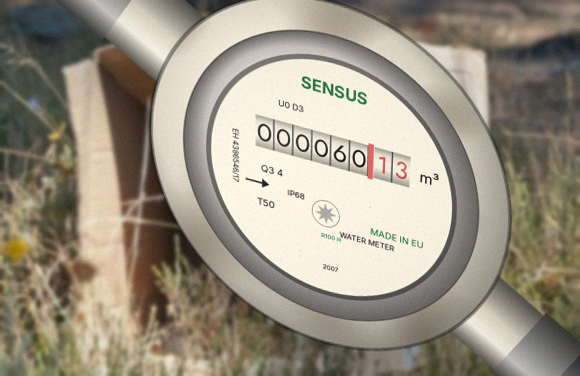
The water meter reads 60.13m³
